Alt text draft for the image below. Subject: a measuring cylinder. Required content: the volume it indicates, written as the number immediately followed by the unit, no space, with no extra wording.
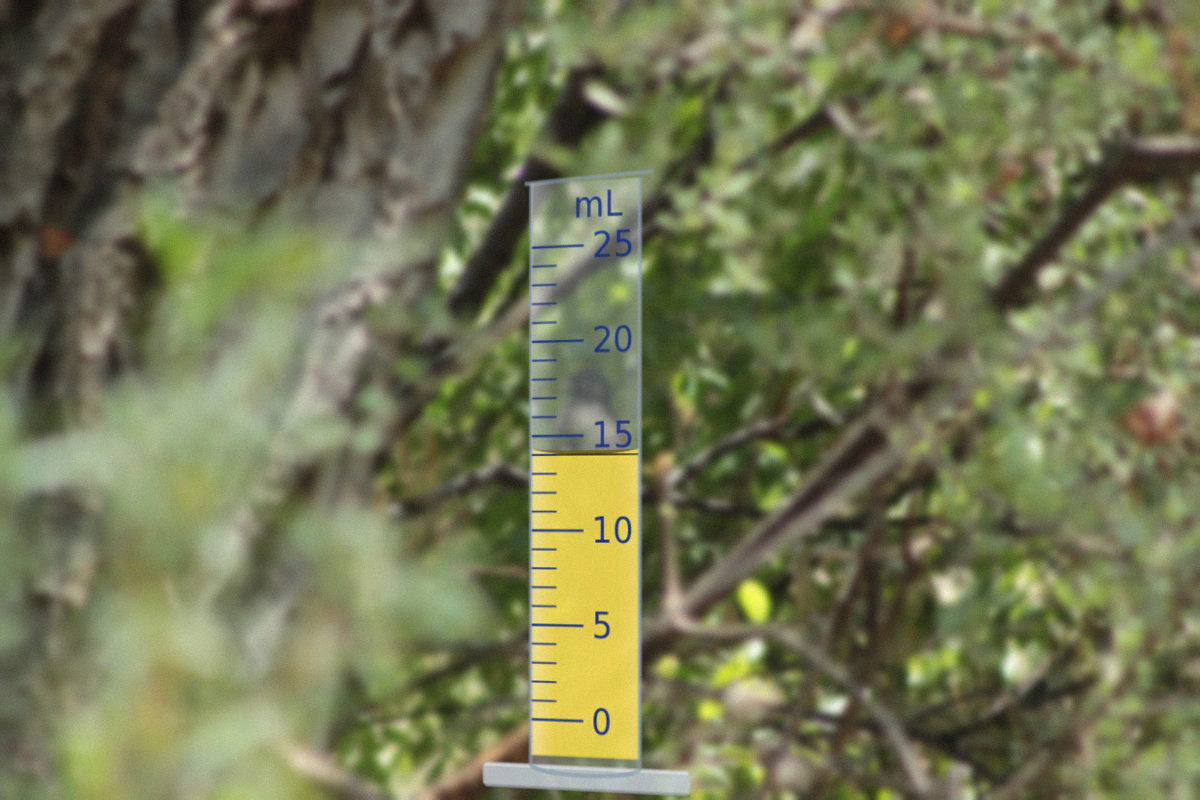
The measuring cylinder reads 14mL
